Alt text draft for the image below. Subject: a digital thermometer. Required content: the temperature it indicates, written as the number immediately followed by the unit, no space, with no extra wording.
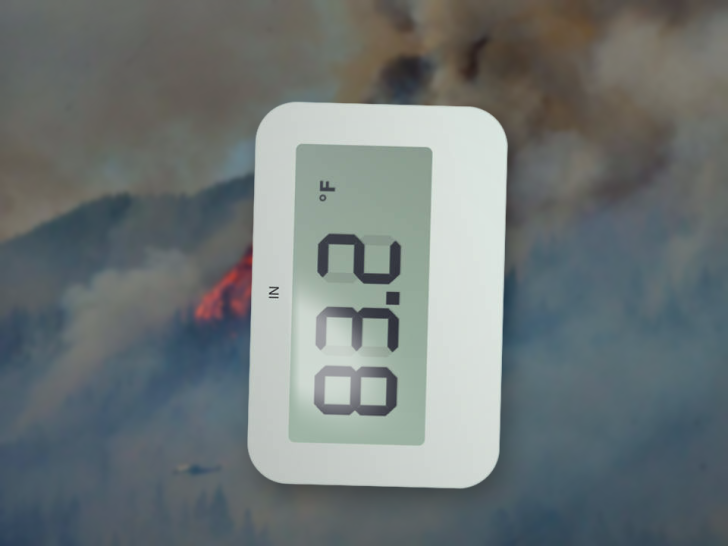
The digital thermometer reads 83.2°F
